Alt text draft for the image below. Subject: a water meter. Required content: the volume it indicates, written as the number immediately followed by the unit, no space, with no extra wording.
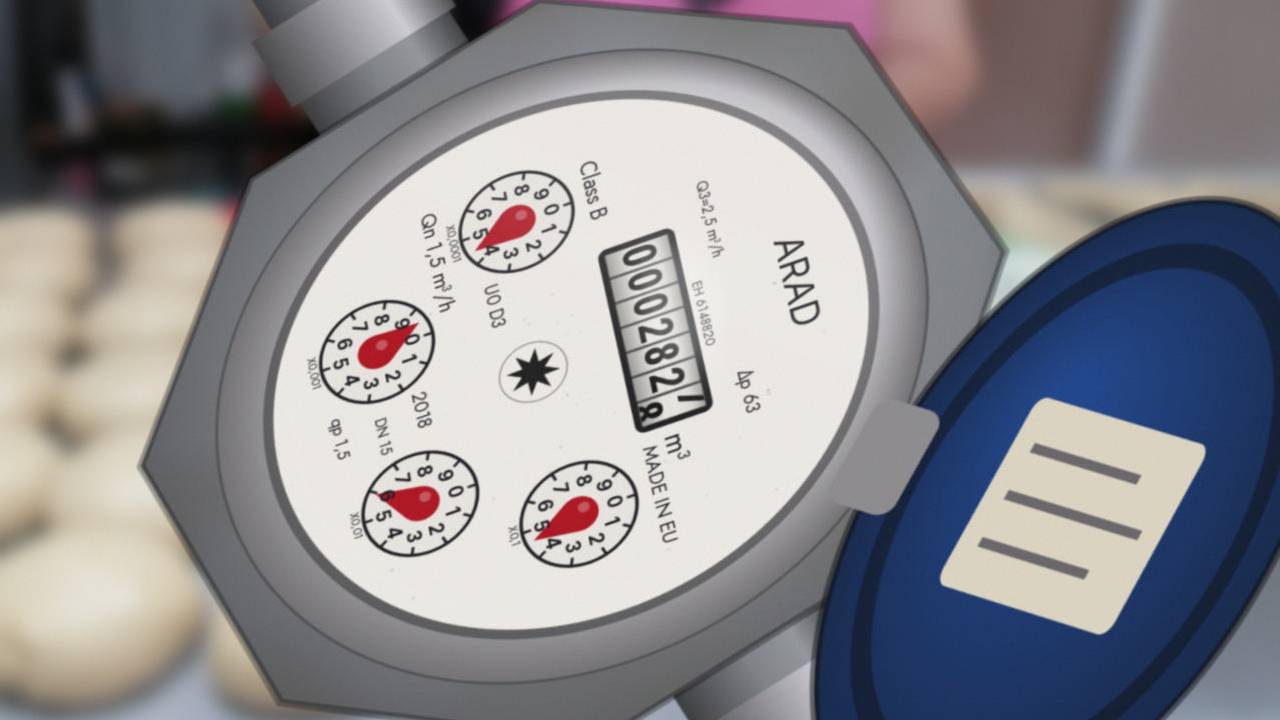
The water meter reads 2827.4594m³
